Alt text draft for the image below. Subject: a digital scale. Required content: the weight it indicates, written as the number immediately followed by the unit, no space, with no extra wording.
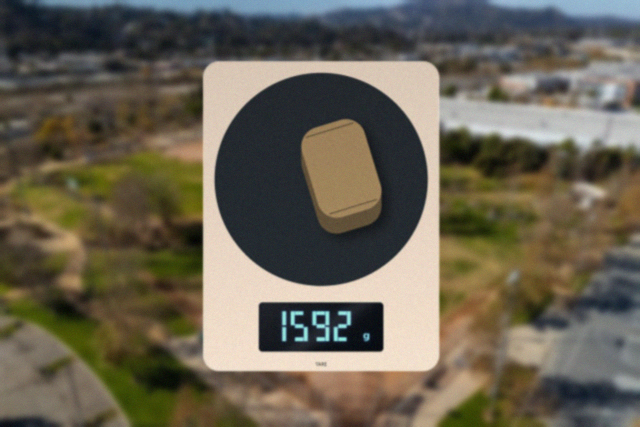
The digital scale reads 1592g
